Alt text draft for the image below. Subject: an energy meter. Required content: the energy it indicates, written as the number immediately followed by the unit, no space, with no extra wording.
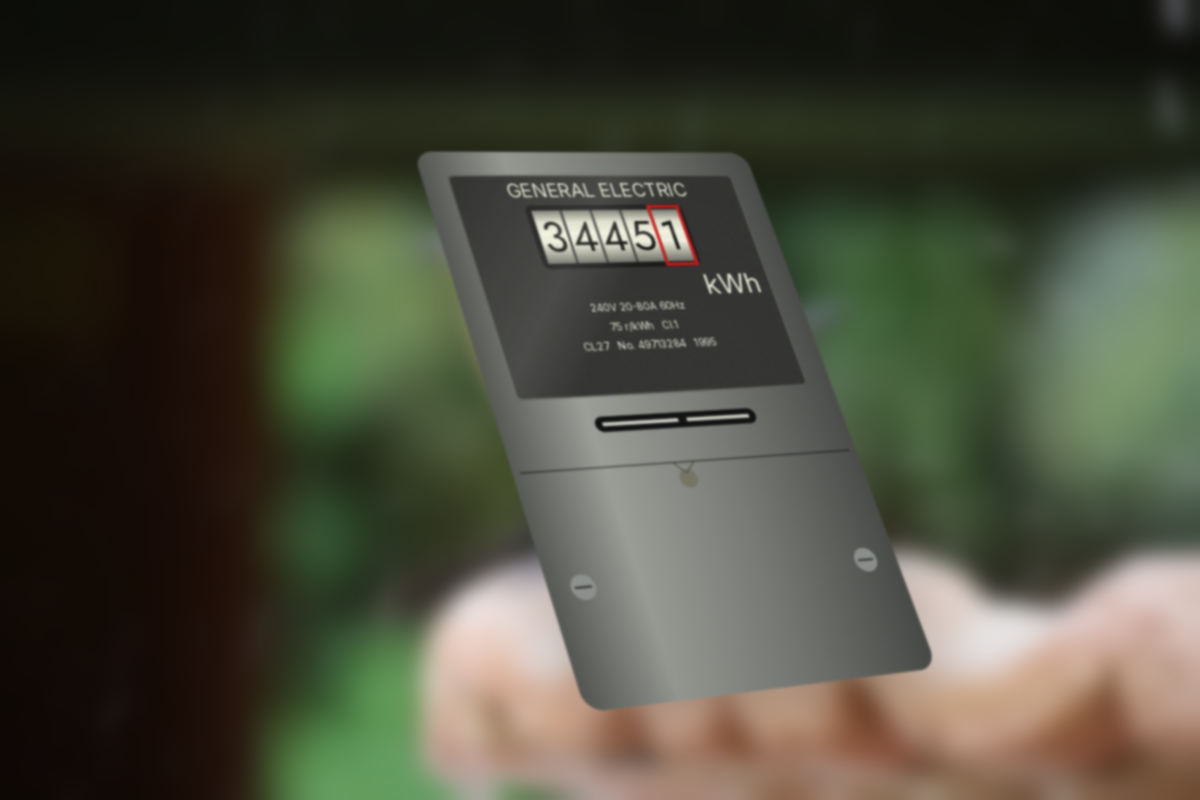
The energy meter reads 3445.1kWh
